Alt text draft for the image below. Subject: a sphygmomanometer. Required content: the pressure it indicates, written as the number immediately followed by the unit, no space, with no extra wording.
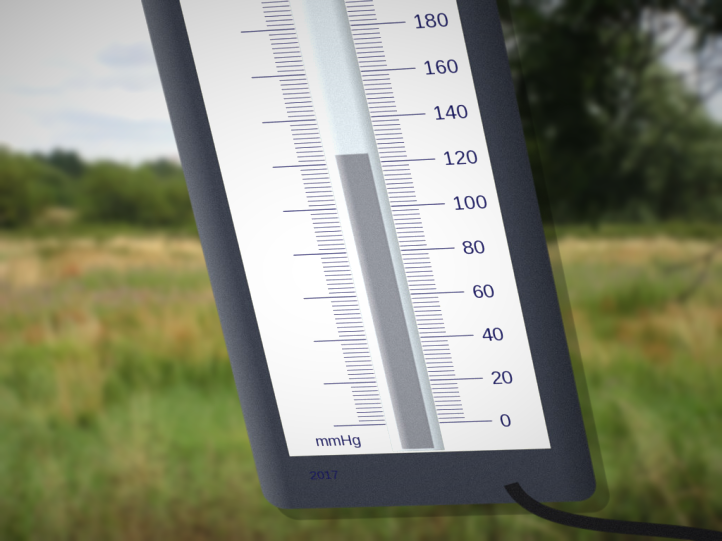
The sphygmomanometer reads 124mmHg
